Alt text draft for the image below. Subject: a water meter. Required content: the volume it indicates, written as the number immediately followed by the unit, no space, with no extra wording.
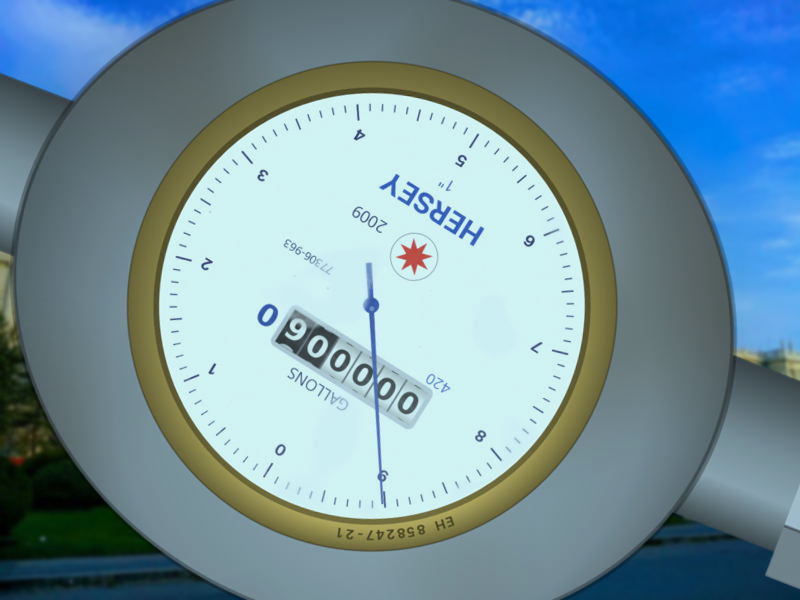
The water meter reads 59.0gal
